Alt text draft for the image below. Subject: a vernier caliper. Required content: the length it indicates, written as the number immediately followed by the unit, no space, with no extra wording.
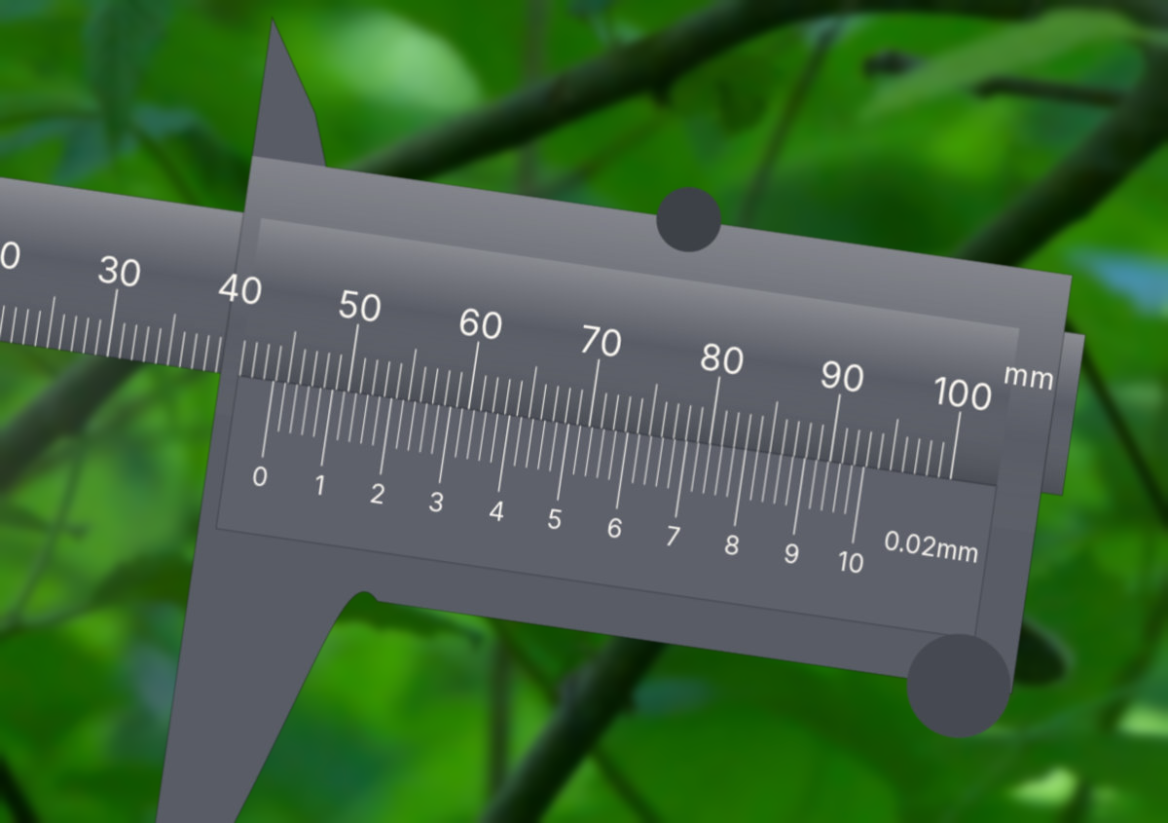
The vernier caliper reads 43.8mm
